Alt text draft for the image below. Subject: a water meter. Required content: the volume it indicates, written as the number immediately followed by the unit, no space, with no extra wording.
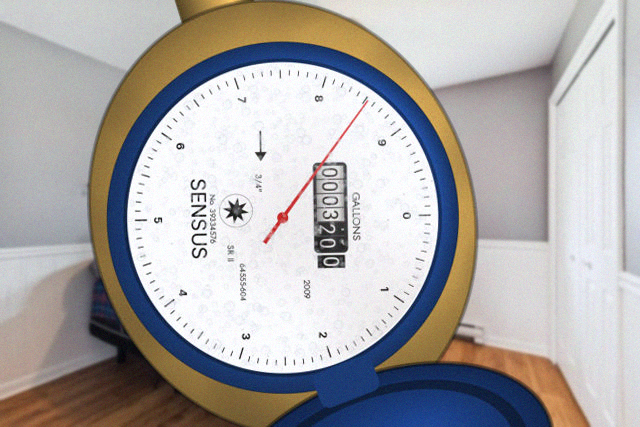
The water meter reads 3198.5gal
